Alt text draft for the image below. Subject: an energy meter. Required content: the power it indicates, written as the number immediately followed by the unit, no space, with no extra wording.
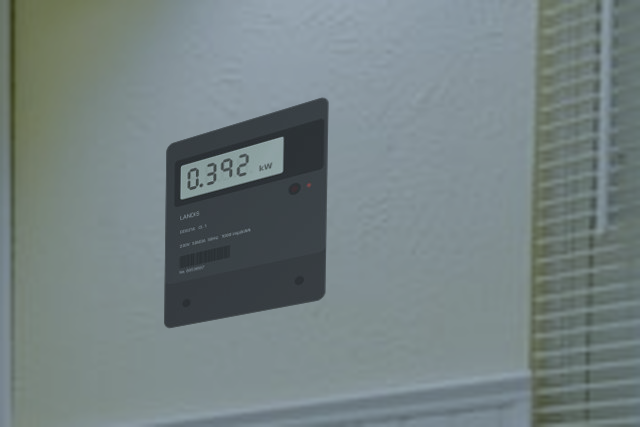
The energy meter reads 0.392kW
